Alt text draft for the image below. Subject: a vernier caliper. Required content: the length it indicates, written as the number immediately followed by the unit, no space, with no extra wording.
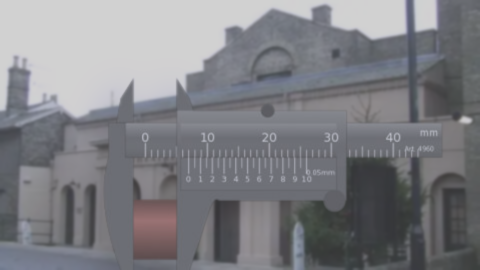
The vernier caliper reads 7.0mm
